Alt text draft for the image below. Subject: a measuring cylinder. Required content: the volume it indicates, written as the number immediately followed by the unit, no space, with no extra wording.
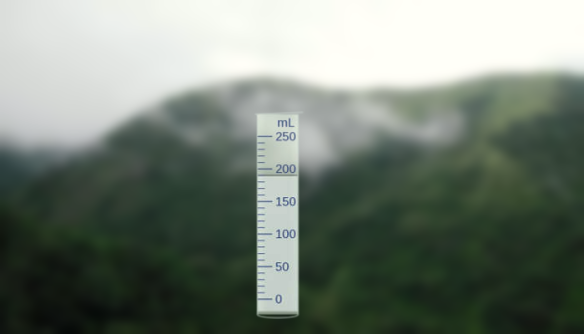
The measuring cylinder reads 190mL
